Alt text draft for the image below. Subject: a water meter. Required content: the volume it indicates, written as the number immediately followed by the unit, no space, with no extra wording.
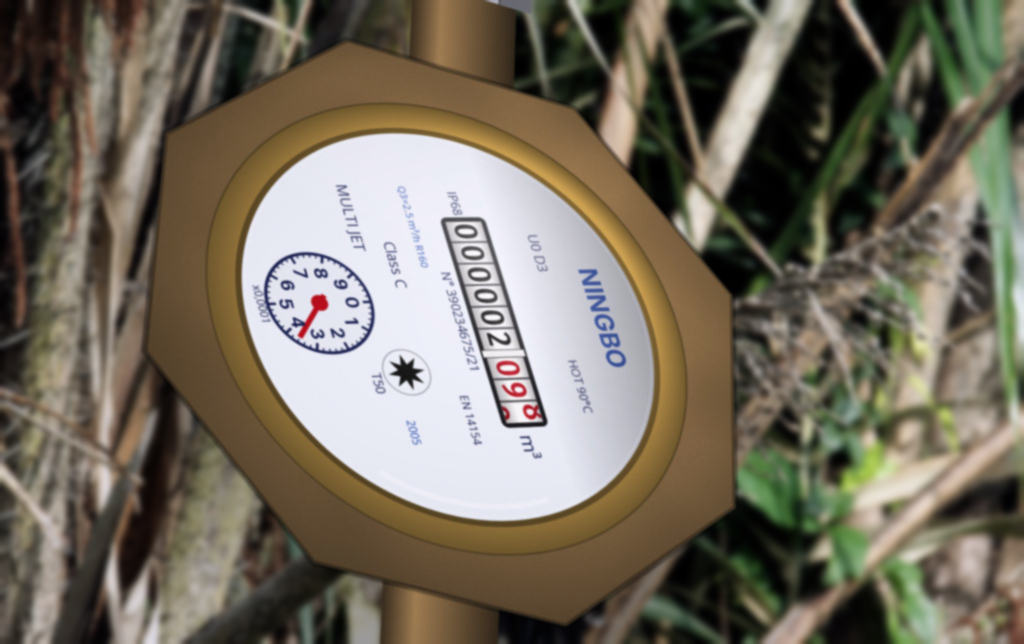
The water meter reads 2.0983m³
